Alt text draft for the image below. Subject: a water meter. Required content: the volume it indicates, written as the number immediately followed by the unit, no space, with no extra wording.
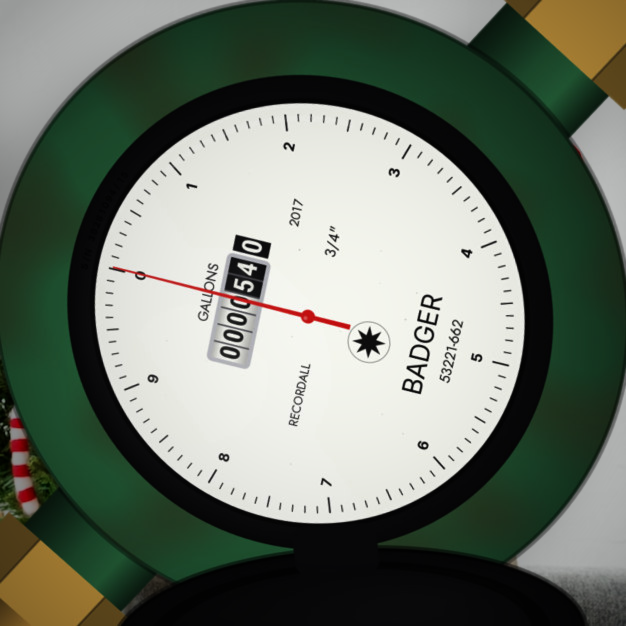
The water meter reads 540.0gal
